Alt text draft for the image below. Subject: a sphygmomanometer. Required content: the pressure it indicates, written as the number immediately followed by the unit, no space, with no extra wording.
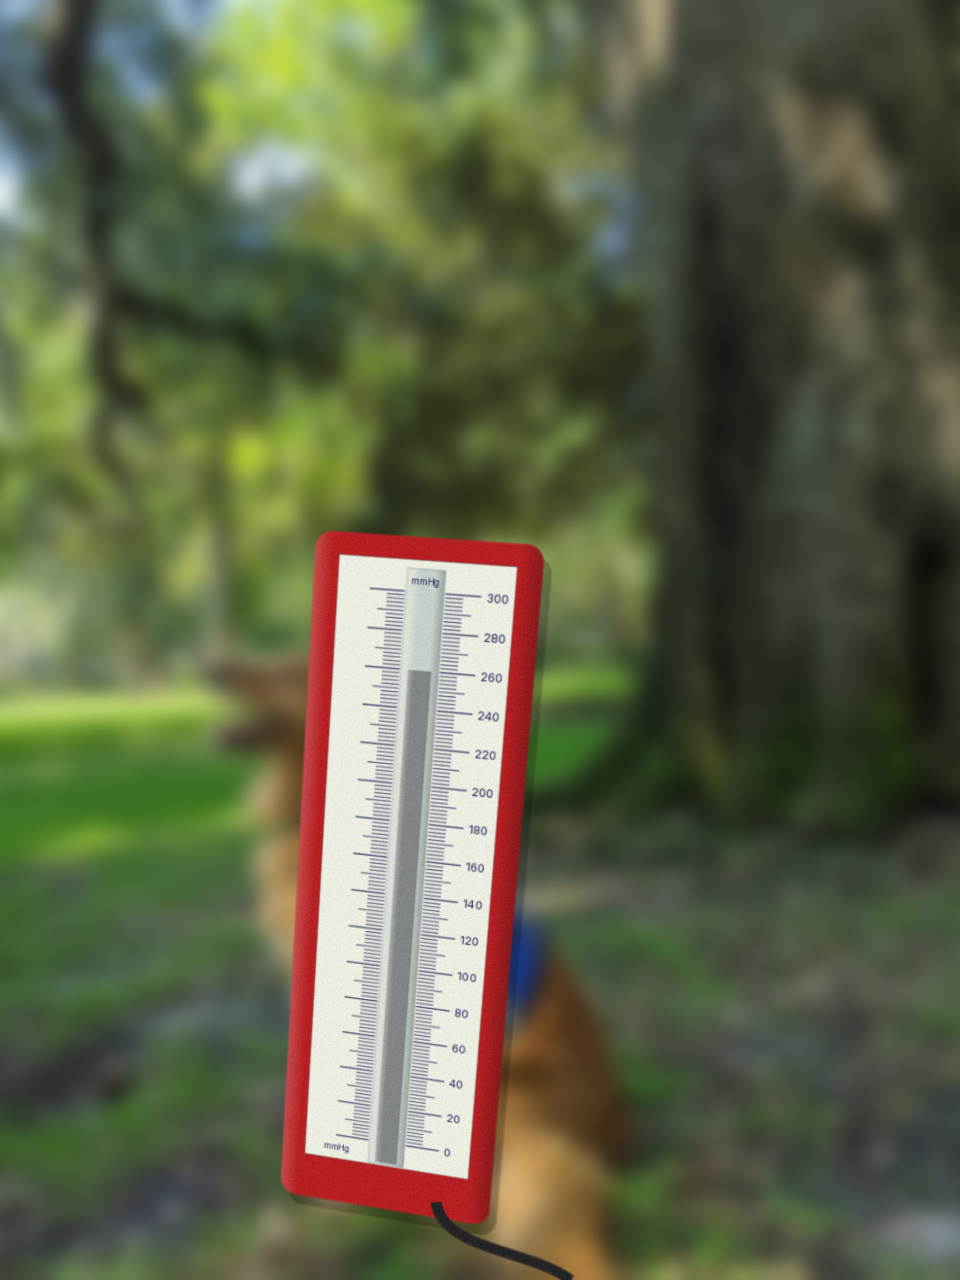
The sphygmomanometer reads 260mmHg
